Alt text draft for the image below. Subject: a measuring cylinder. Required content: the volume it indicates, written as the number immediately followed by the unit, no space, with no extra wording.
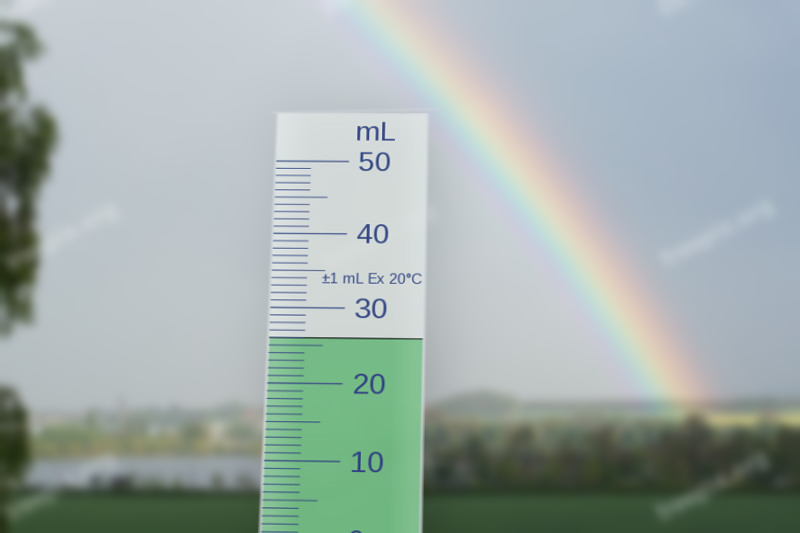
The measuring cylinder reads 26mL
